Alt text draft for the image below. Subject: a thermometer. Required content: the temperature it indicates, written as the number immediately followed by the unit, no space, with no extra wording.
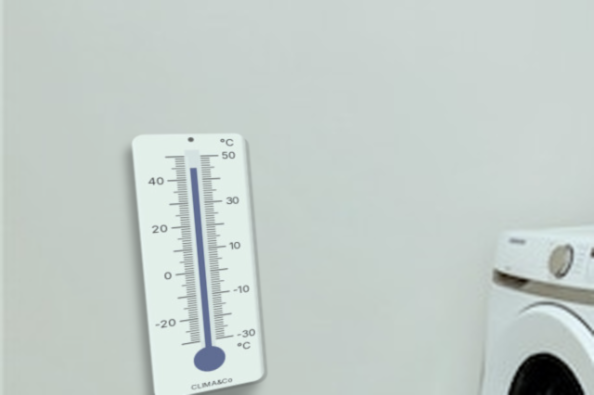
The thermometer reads 45°C
